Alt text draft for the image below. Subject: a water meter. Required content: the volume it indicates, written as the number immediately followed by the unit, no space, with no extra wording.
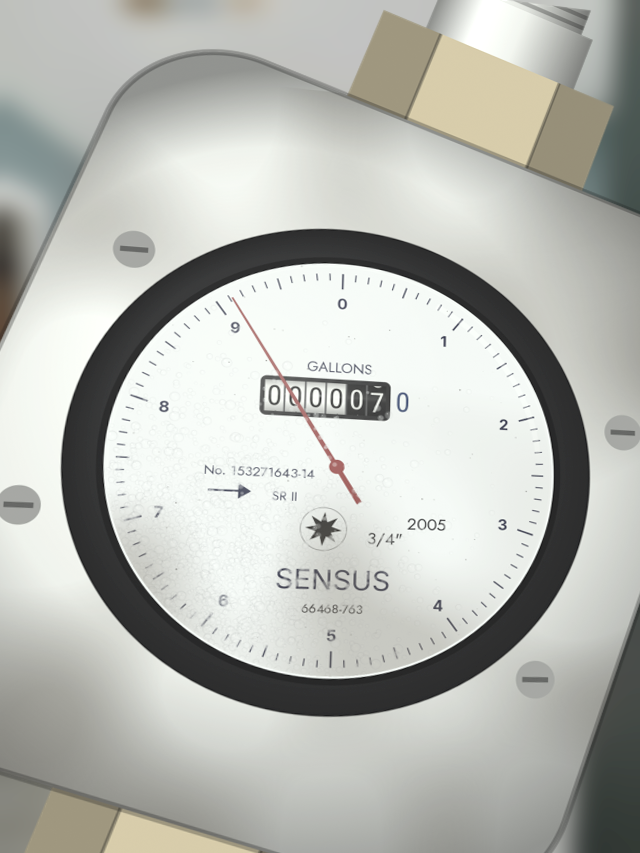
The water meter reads 69.1gal
